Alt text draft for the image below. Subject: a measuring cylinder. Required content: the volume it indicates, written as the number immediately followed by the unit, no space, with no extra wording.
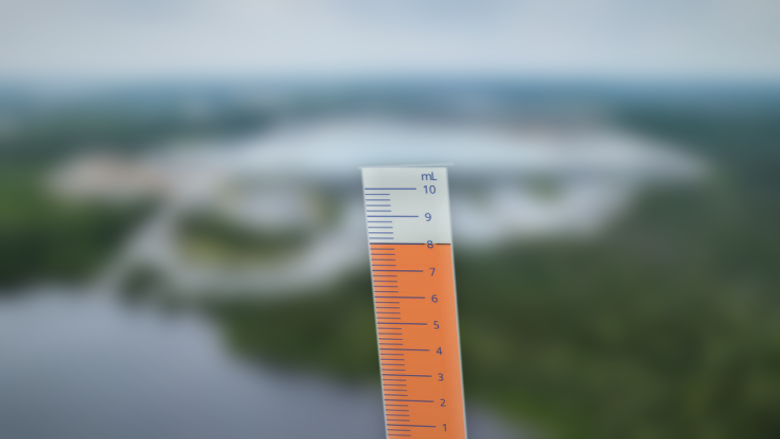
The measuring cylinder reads 8mL
